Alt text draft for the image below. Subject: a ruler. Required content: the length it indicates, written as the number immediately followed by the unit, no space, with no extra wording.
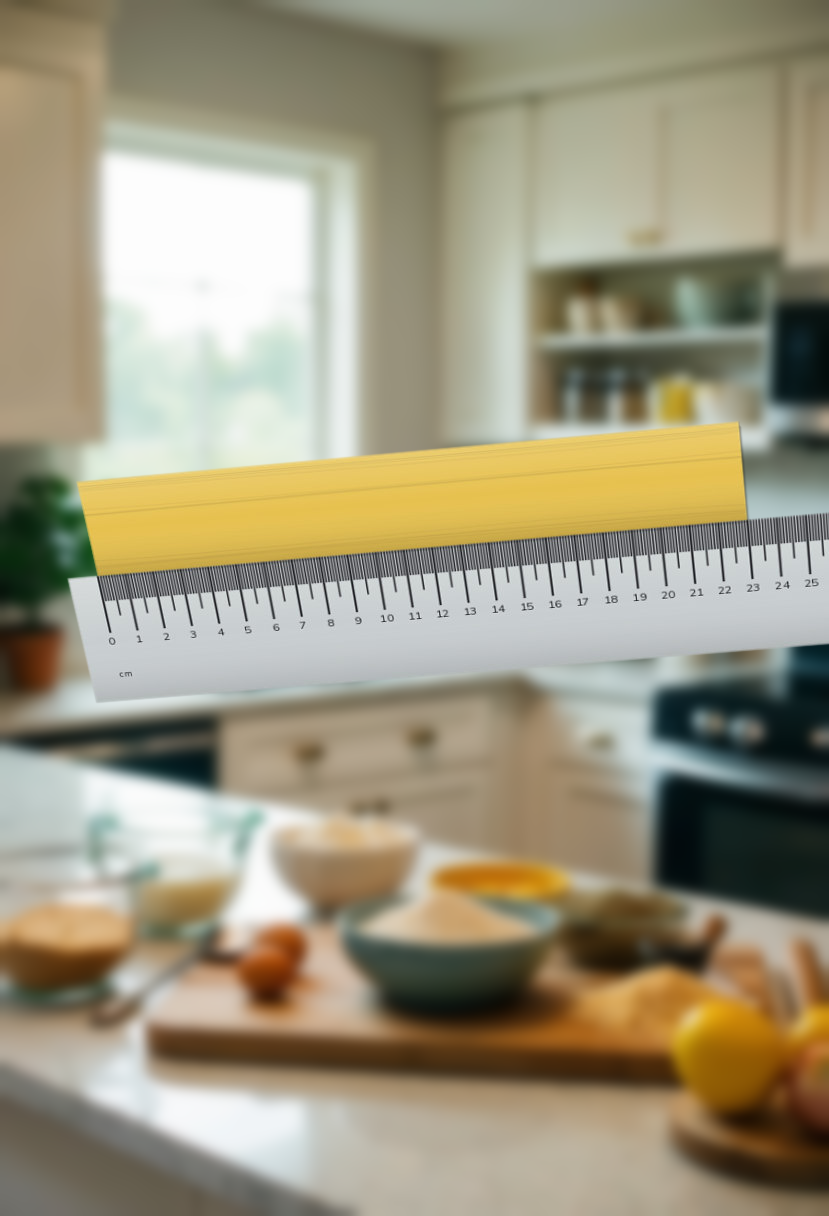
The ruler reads 23cm
